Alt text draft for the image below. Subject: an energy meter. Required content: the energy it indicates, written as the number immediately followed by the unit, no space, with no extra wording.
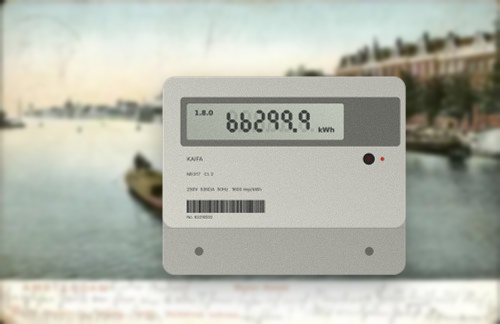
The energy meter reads 66299.9kWh
